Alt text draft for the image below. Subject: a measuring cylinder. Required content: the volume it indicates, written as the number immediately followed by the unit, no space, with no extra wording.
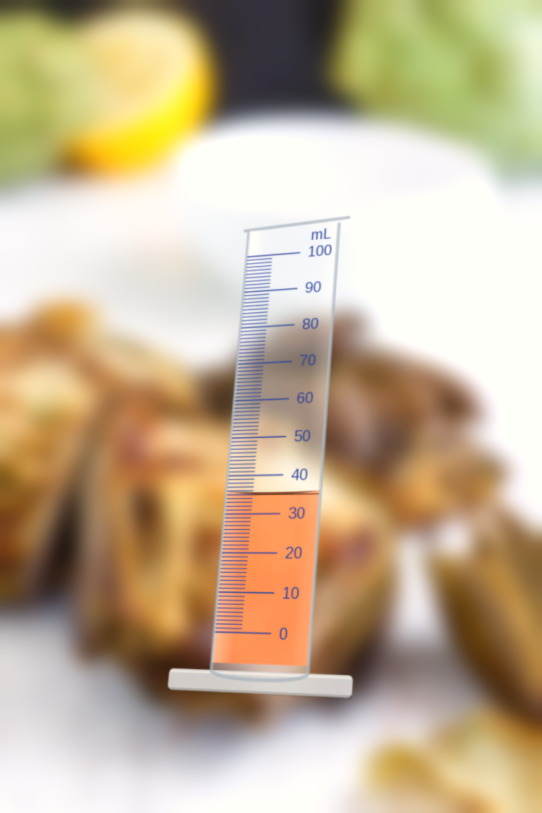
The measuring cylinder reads 35mL
